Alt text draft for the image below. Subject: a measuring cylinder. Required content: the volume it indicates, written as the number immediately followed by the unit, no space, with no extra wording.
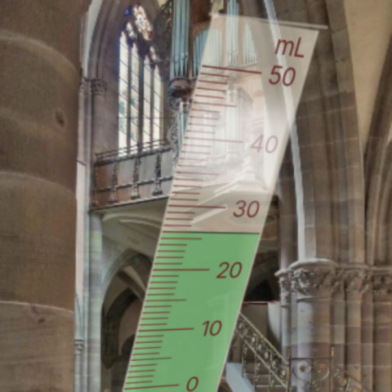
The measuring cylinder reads 26mL
